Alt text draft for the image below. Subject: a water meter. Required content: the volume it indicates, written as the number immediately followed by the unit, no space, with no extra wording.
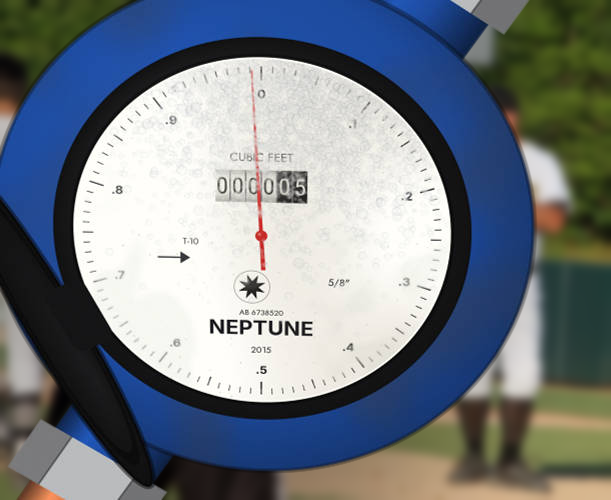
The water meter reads 4.99ft³
